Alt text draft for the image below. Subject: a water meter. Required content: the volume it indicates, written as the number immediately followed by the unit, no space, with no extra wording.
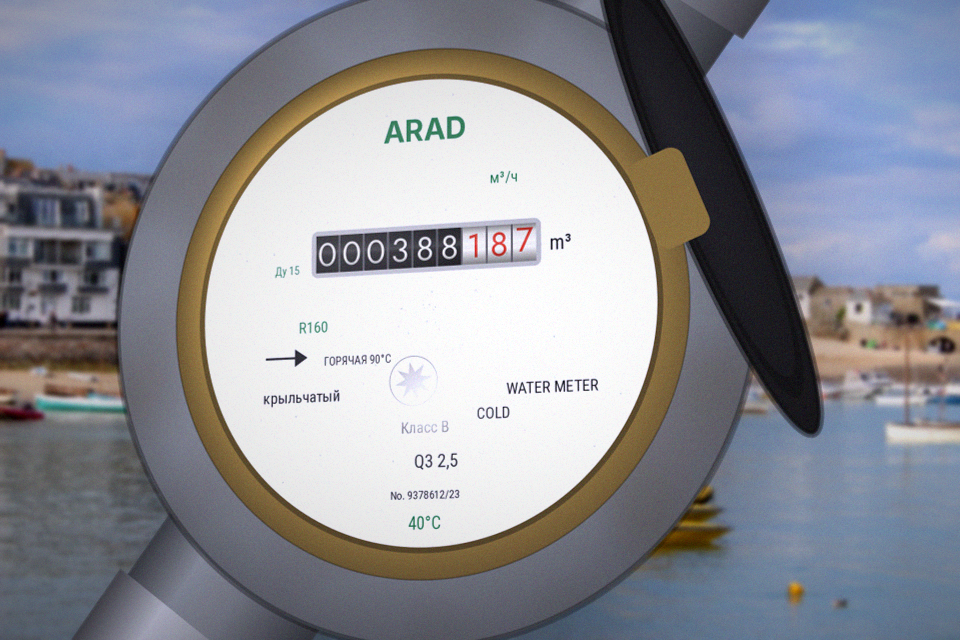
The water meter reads 388.187m³
